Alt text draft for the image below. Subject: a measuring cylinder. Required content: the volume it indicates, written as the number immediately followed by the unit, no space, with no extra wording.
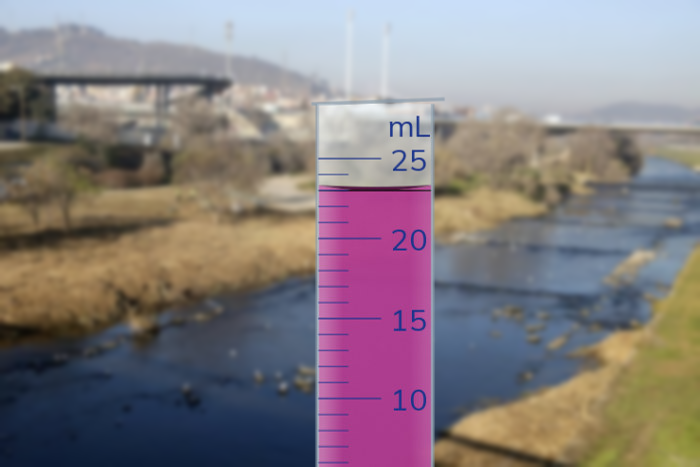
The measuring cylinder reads 23mL
